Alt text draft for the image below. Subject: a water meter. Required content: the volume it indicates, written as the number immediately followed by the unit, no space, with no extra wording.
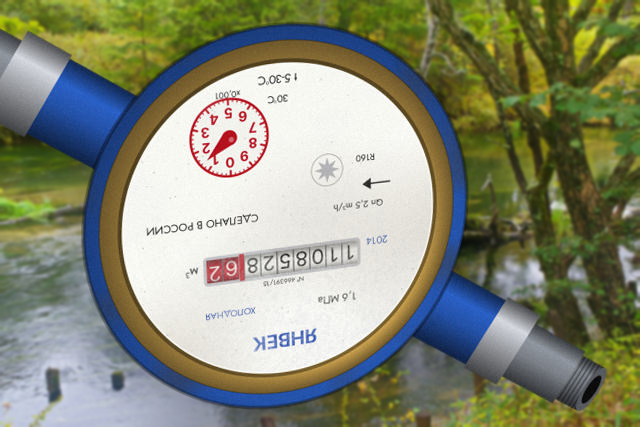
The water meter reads 1108528.621m³
